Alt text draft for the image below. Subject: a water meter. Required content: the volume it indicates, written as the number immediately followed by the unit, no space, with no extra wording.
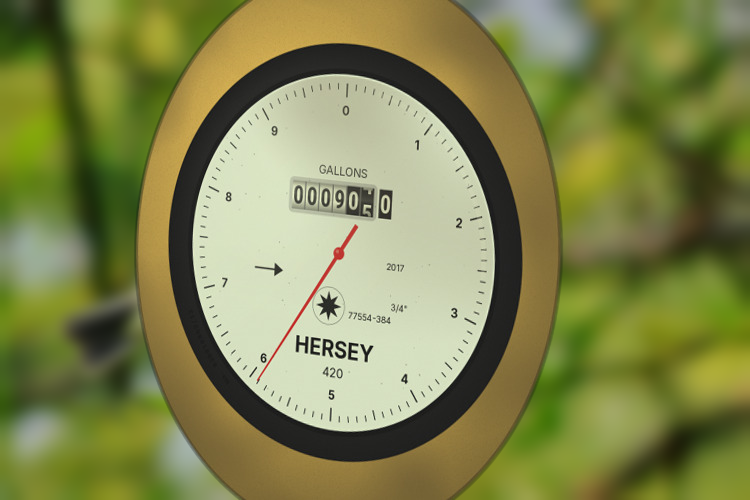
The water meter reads 9045.9gal
